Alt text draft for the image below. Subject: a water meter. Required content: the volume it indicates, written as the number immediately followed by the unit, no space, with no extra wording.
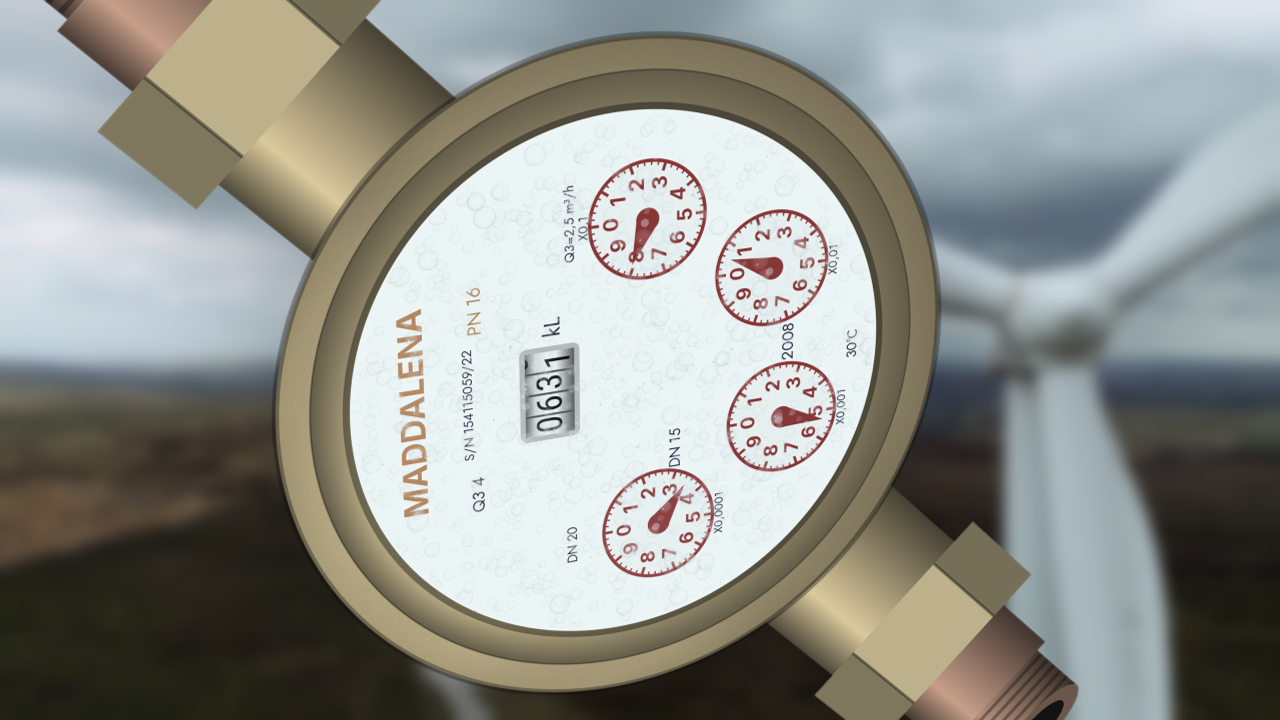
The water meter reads 630.8053kL
